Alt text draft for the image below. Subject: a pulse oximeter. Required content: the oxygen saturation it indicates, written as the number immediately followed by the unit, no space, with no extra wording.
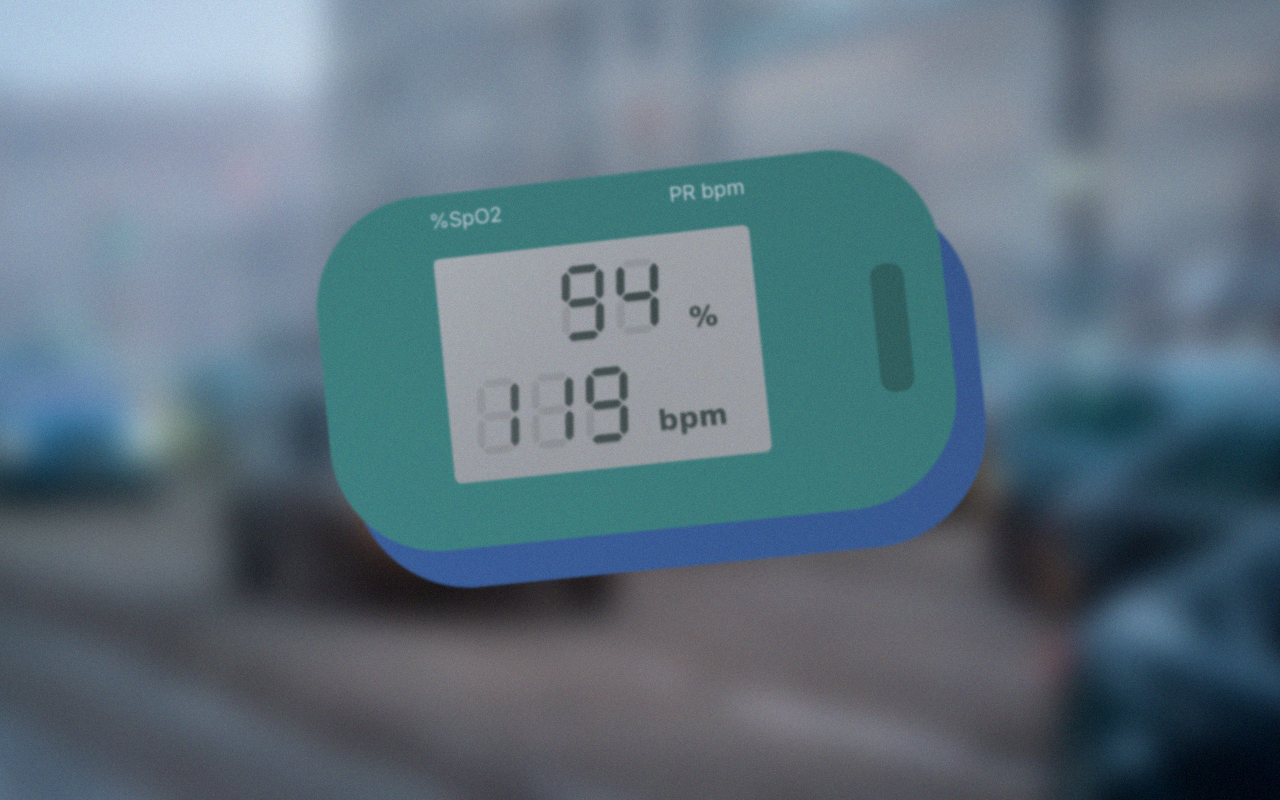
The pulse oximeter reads 94%
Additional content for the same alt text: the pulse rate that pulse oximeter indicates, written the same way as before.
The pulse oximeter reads 119bpm
